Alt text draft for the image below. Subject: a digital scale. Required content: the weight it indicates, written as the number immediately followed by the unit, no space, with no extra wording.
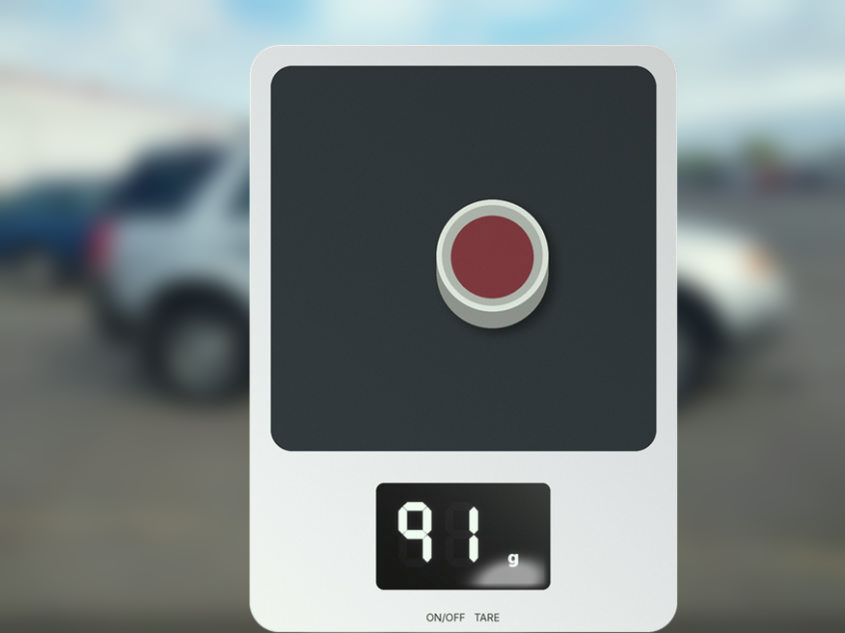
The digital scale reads 91g
